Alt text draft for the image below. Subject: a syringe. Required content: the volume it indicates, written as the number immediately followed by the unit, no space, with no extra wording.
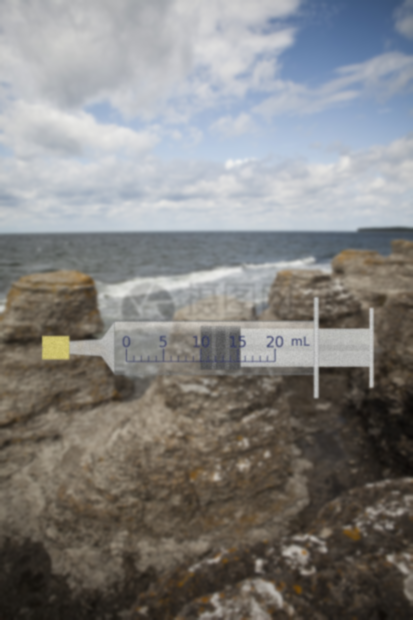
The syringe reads 10mL
